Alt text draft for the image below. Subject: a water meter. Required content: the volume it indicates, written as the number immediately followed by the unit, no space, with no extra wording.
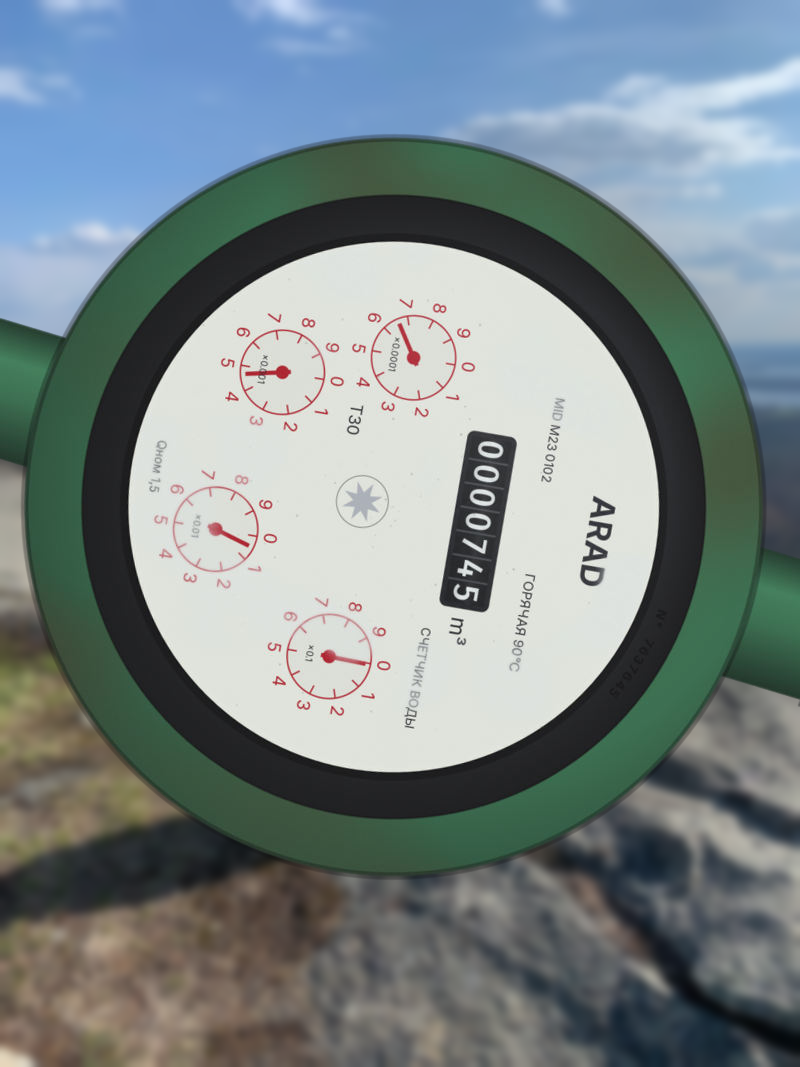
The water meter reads 745.0046m³
